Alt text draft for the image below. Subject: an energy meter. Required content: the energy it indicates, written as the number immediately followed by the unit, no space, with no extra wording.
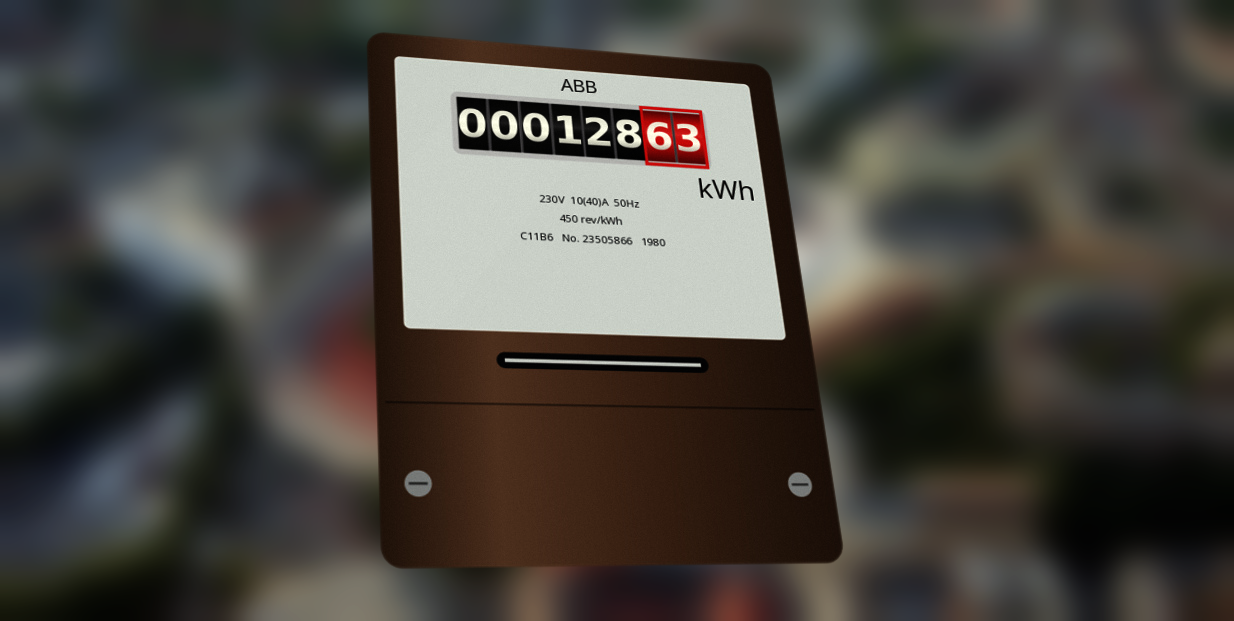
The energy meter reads 128.63kWh
